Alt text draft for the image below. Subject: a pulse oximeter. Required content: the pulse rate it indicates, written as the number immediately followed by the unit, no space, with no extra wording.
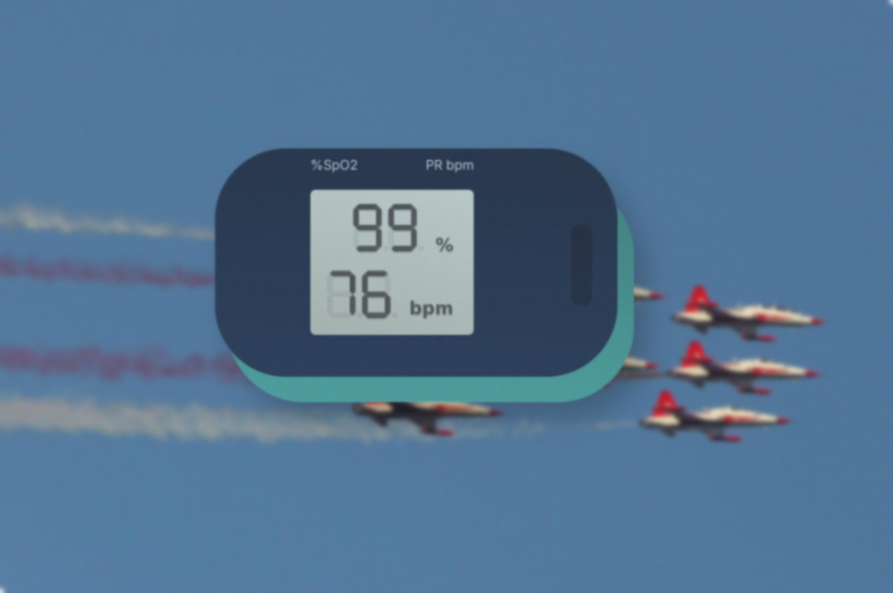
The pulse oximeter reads 76bpm
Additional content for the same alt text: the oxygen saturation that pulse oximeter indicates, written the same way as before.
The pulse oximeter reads 99%
